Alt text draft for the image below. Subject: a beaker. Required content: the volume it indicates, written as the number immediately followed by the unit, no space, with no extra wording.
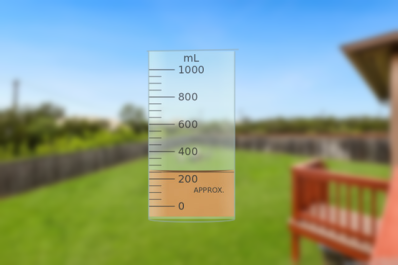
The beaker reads 250mL
